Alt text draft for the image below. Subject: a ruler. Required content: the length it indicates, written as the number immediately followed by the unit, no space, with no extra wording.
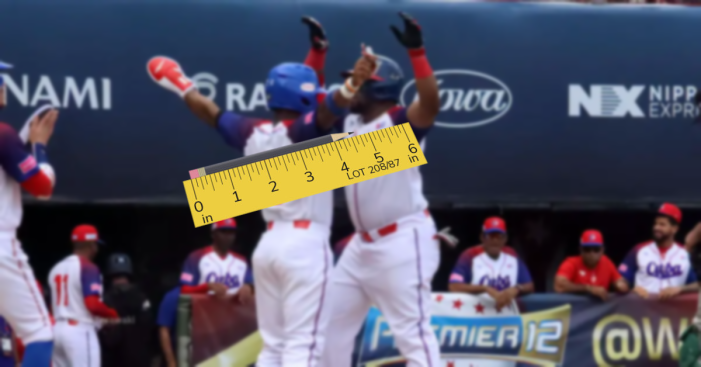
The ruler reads 4.625in
